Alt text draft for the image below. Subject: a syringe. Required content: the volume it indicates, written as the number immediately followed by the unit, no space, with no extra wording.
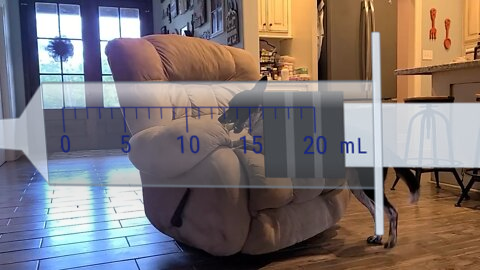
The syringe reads 16mL
